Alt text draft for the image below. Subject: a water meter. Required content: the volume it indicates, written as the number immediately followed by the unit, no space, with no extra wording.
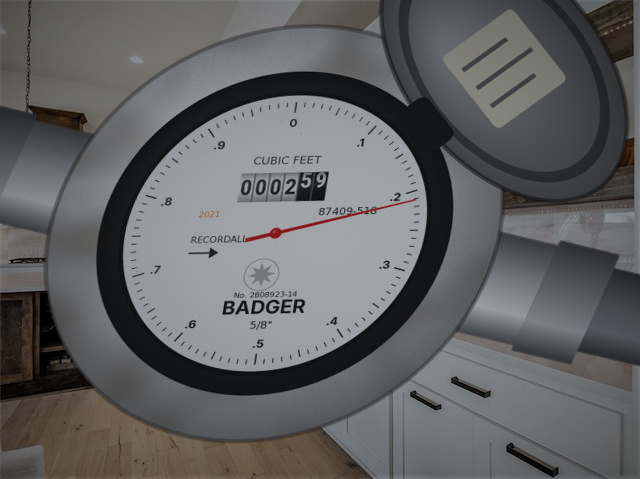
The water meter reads 259.21ft³
